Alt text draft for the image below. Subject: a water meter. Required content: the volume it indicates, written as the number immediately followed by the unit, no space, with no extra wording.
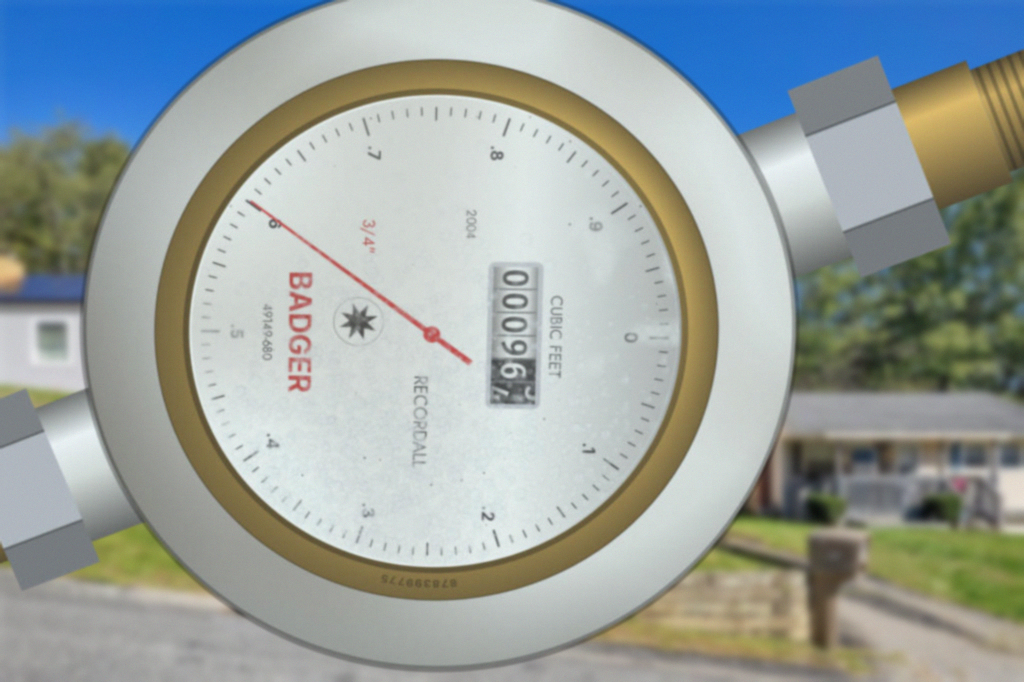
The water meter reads 963.60ft³
